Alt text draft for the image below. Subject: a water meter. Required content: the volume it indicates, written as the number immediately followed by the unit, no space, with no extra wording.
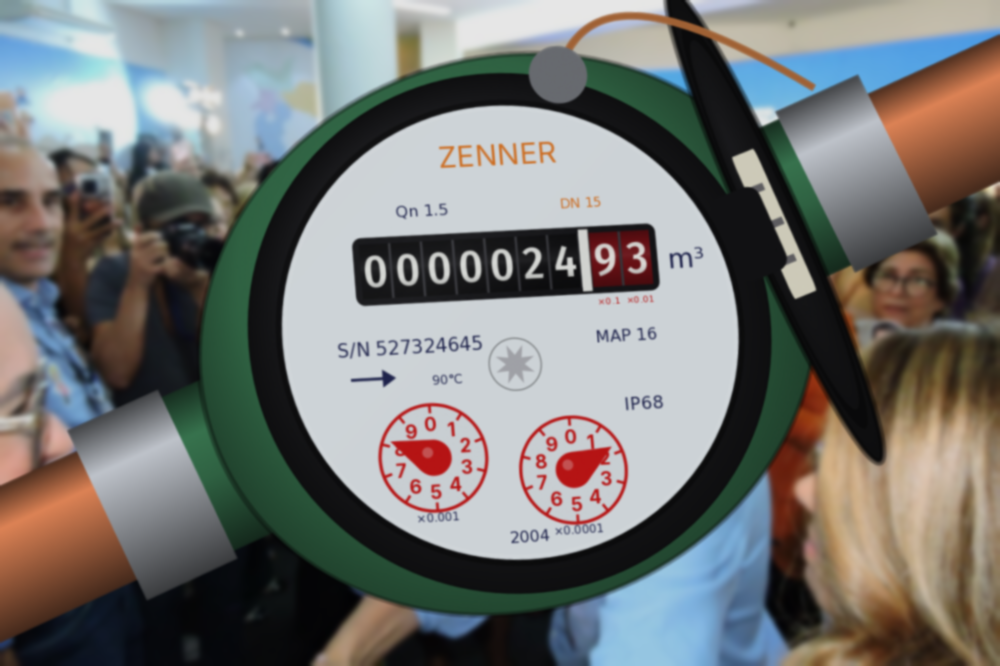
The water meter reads 24.9381m³
